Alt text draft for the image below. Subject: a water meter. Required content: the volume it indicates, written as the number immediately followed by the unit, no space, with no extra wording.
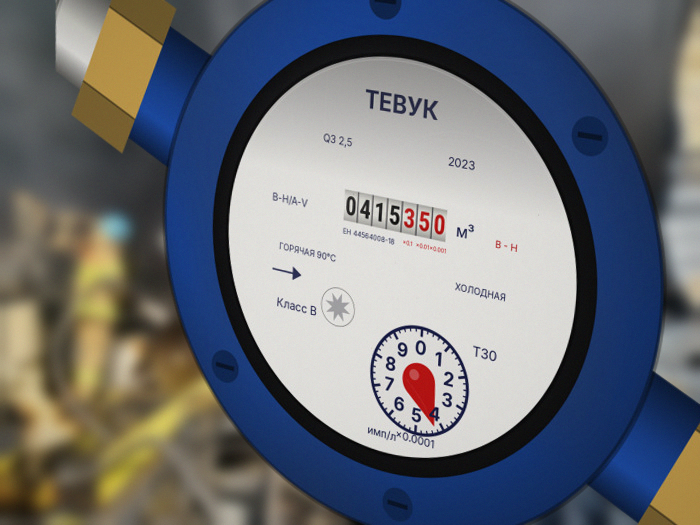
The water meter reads 415.3504m³
